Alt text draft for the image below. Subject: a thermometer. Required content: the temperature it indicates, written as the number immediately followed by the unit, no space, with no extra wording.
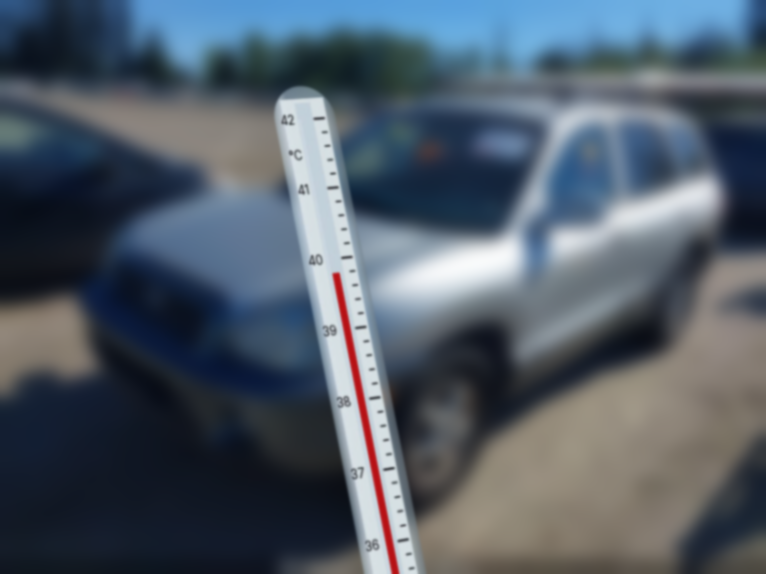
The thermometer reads 39.8°C
